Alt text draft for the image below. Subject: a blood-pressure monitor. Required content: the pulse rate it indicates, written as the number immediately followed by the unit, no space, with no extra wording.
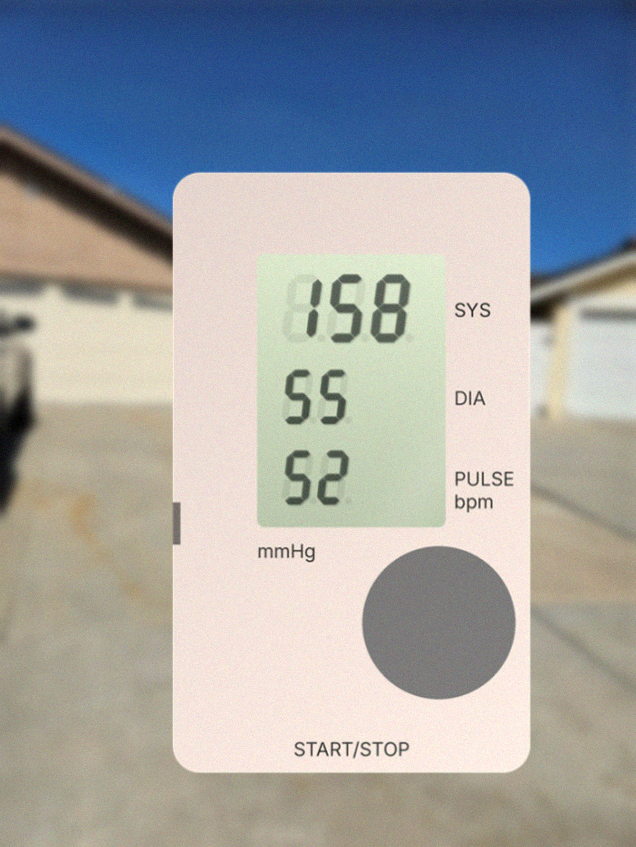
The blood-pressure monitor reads 52bpm
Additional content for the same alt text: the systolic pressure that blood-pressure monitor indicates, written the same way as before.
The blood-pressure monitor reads 158mmHg
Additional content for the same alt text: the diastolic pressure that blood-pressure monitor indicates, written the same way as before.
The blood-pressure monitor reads 55mmHg
